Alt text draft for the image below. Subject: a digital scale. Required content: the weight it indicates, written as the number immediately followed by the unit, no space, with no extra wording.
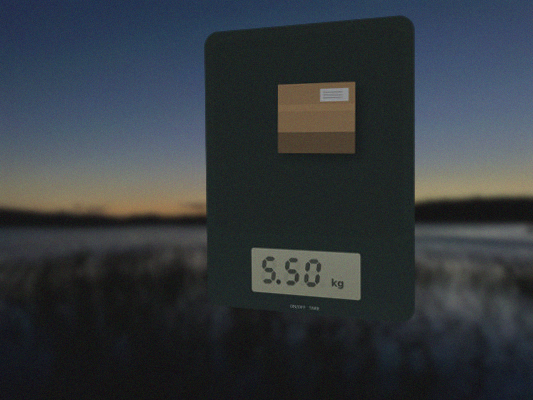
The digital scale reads 5.50kg
